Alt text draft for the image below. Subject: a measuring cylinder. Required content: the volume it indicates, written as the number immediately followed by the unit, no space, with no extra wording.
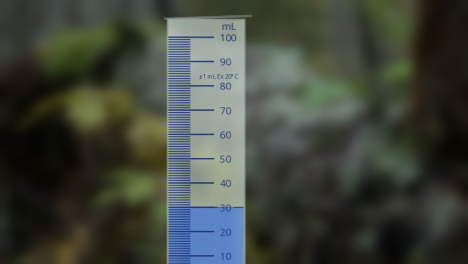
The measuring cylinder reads 30mL
